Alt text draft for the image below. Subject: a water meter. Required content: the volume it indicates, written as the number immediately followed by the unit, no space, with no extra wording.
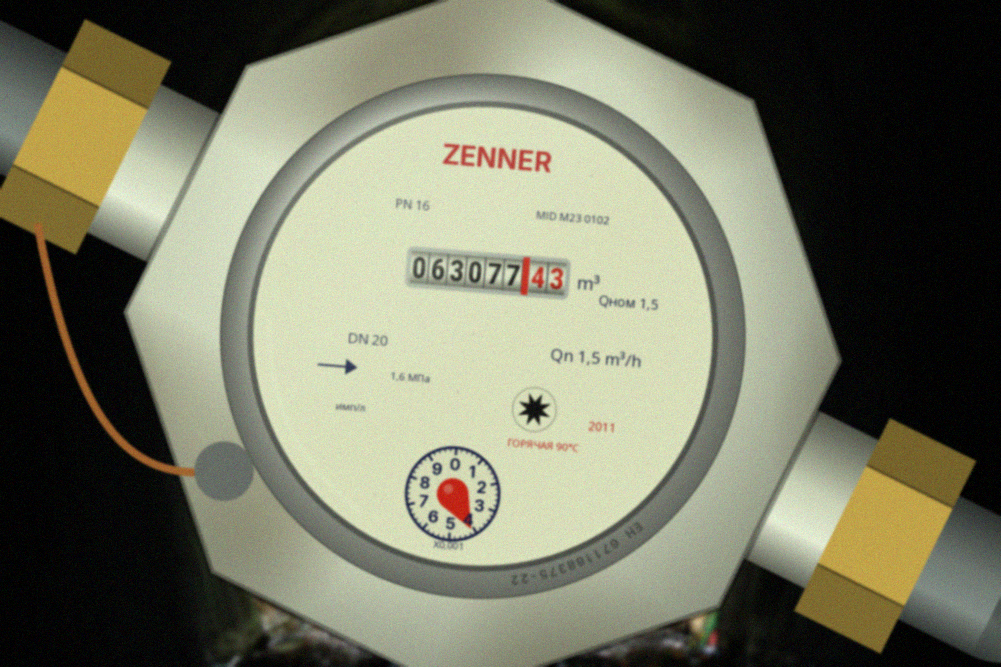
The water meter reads 63077.434m³
